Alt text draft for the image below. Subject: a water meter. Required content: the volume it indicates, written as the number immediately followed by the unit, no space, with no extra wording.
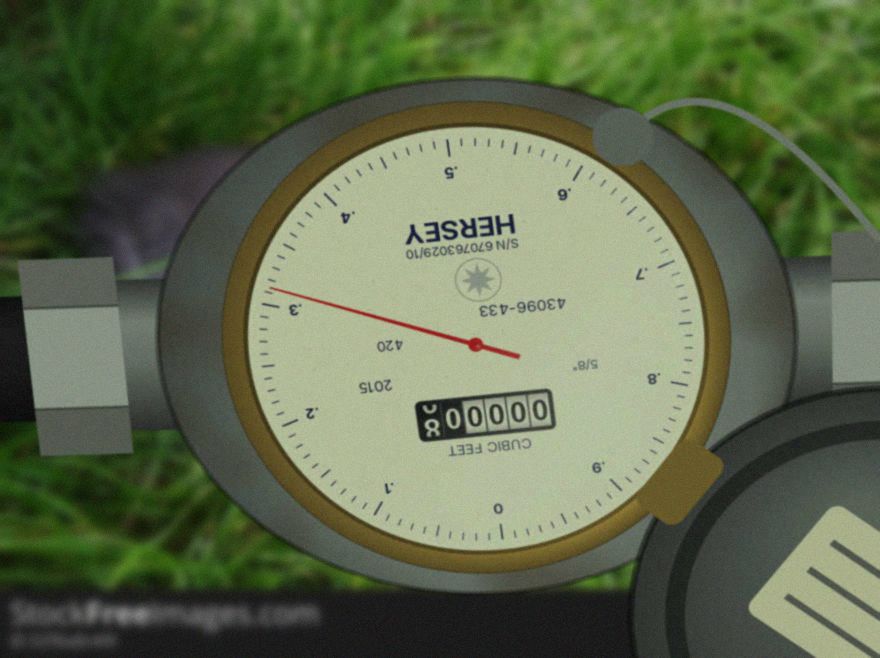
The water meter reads 8.31ft³
